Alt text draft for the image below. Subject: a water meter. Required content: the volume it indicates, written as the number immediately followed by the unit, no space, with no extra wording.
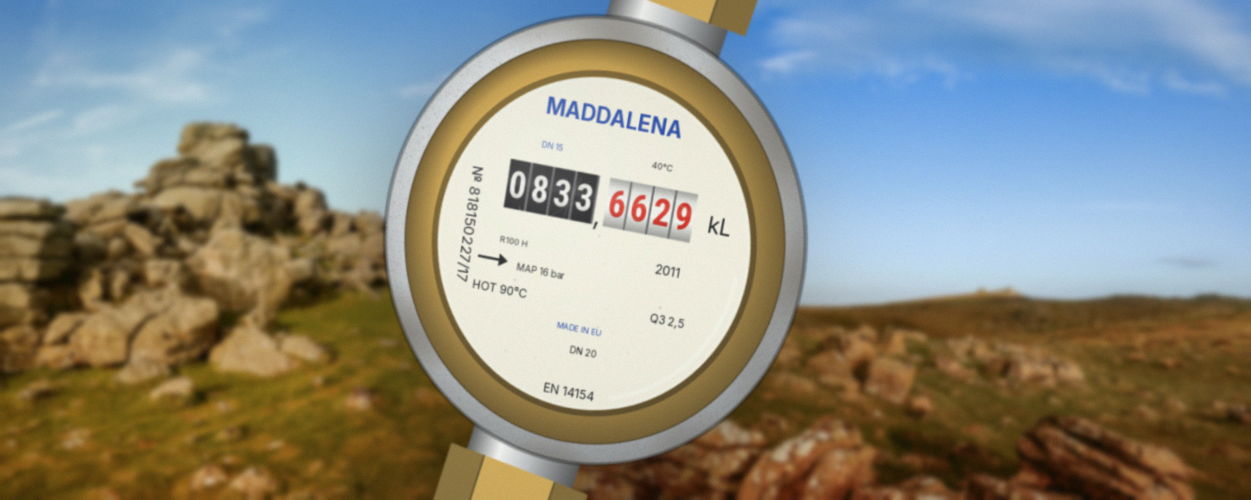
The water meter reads 833.6629kL
